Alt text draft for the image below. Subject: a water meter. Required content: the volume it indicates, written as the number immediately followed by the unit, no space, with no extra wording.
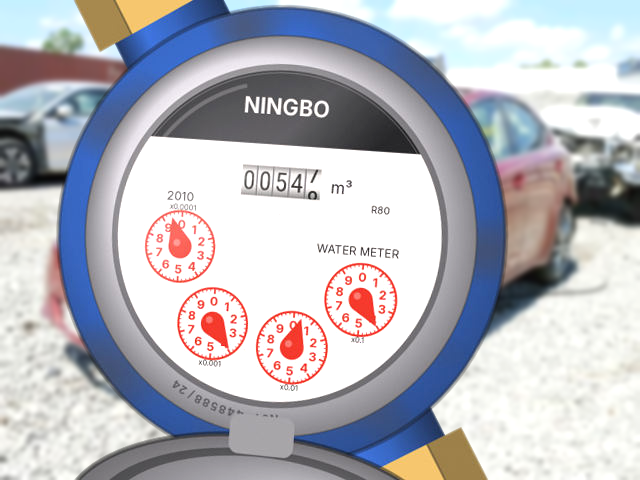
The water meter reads 547.4039m³
